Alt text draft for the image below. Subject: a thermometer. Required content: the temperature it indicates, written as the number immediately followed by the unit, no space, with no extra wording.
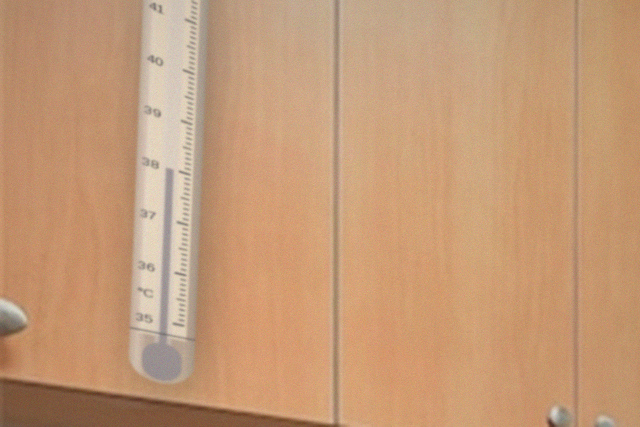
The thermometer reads 38°C
